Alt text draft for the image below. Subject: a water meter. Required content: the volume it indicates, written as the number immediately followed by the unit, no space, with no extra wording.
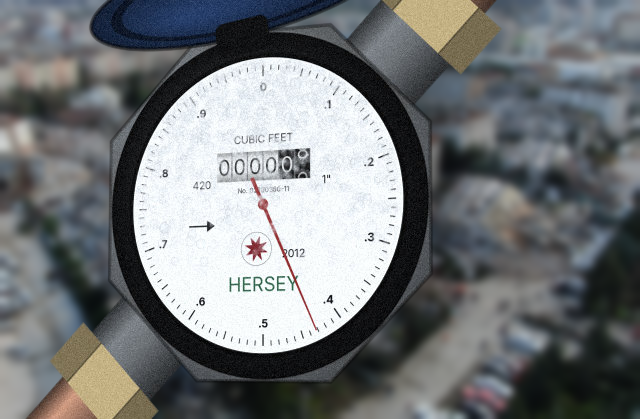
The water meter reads 8.43ft³
